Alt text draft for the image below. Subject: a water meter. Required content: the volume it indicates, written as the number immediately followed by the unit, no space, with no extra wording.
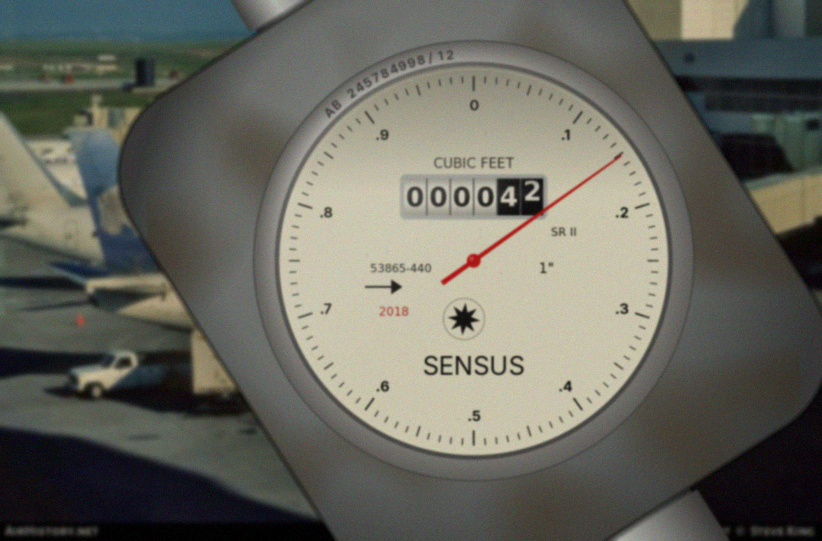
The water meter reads 42.15ft³
